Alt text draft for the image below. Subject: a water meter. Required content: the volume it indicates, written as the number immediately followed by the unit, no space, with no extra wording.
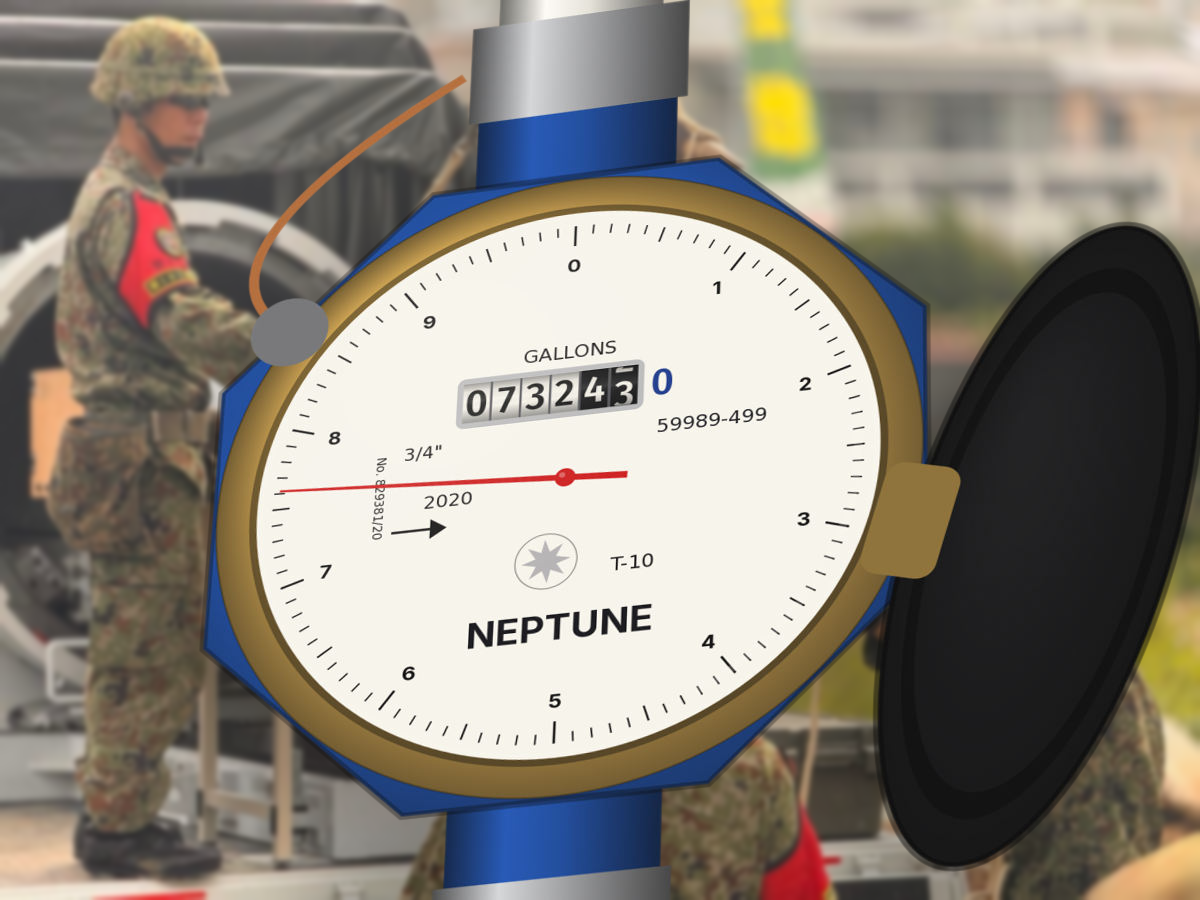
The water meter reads 732427.6gal
